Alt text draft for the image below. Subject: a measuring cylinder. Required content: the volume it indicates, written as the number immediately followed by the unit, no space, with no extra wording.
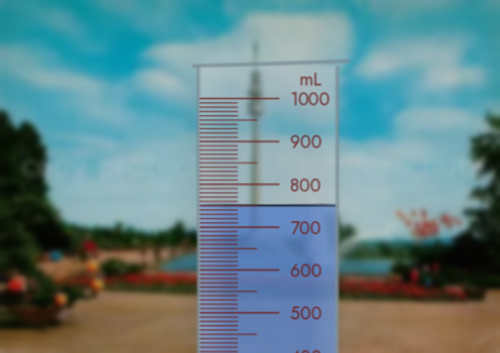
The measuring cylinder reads 750mL
